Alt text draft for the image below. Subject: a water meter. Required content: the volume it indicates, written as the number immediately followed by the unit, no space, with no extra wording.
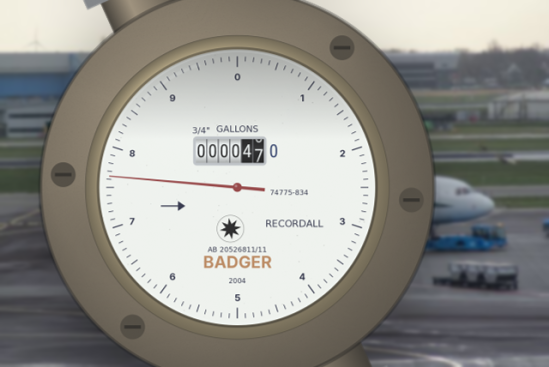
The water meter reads 467.6gal
